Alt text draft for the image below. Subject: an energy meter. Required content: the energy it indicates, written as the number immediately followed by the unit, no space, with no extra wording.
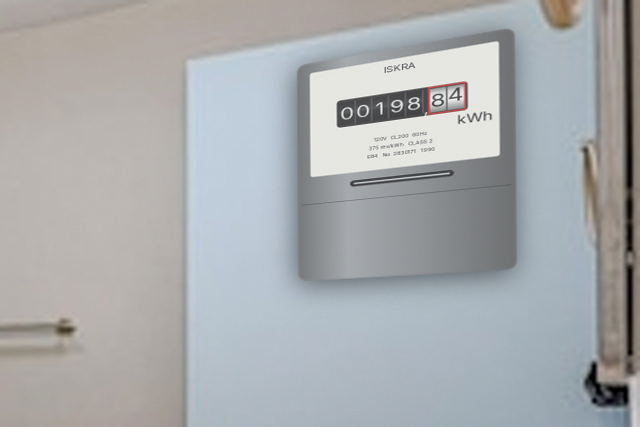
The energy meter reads 198.84kWh
